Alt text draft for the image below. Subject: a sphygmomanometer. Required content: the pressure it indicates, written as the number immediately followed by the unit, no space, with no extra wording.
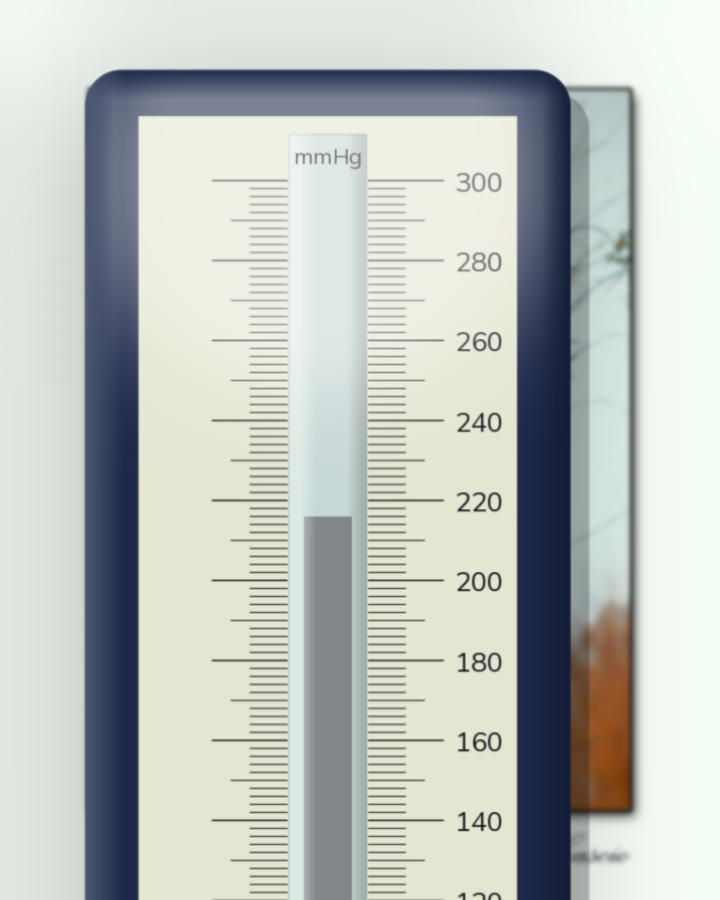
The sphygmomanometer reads 216mmHg
